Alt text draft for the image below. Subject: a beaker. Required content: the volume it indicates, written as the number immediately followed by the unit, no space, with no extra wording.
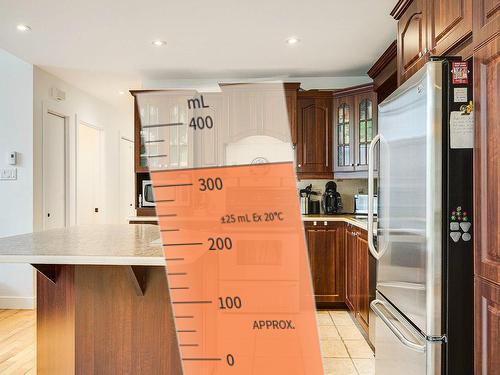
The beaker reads 325mL
